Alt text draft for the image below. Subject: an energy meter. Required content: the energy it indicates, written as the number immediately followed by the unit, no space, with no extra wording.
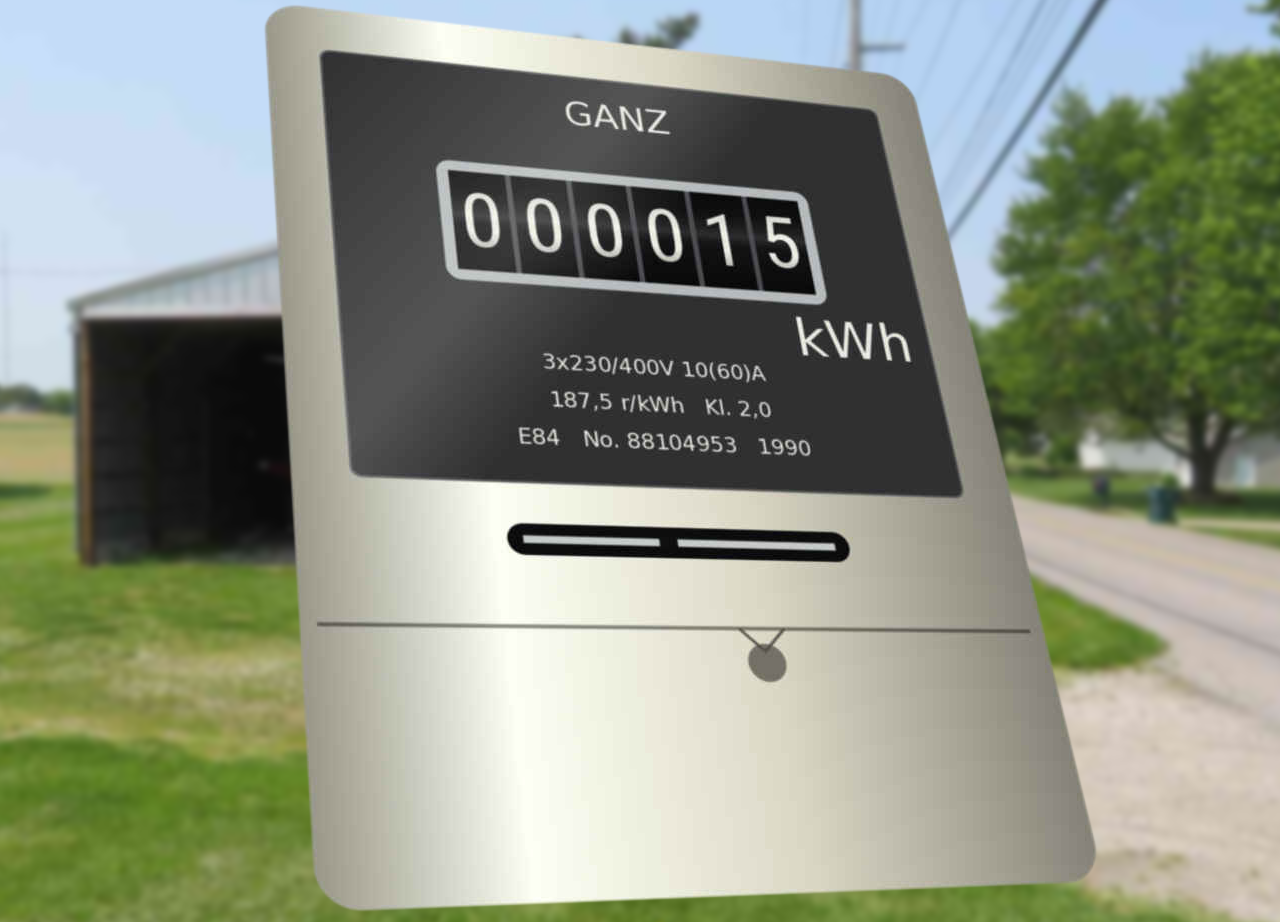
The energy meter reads 15kWh
